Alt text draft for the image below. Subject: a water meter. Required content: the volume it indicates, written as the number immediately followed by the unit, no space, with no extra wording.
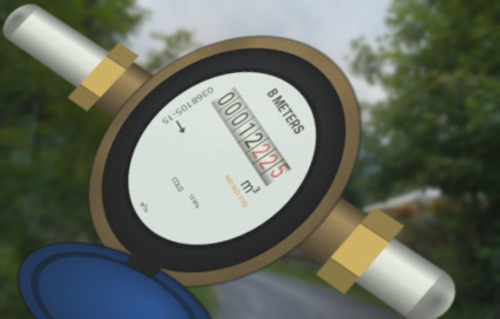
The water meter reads 12.225m³
